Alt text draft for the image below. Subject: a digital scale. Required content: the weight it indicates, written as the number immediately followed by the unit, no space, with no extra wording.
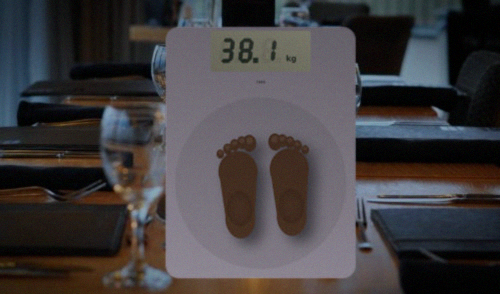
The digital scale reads 38.1kg
